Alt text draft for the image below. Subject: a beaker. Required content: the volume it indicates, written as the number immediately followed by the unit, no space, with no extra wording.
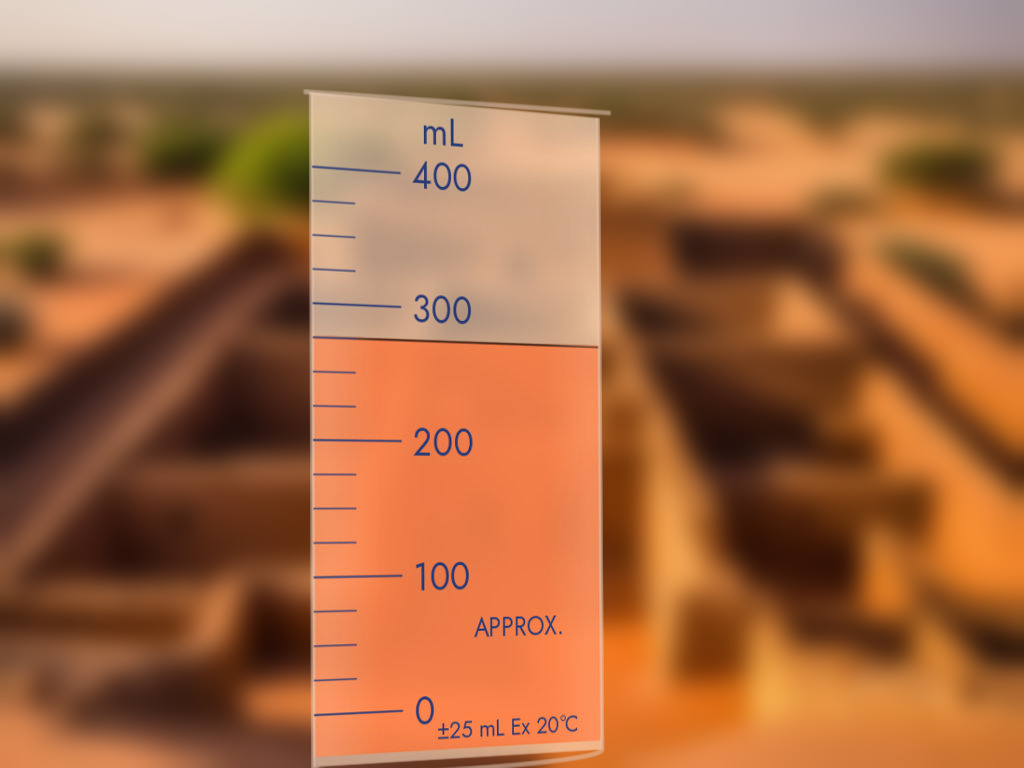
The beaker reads 275mL
